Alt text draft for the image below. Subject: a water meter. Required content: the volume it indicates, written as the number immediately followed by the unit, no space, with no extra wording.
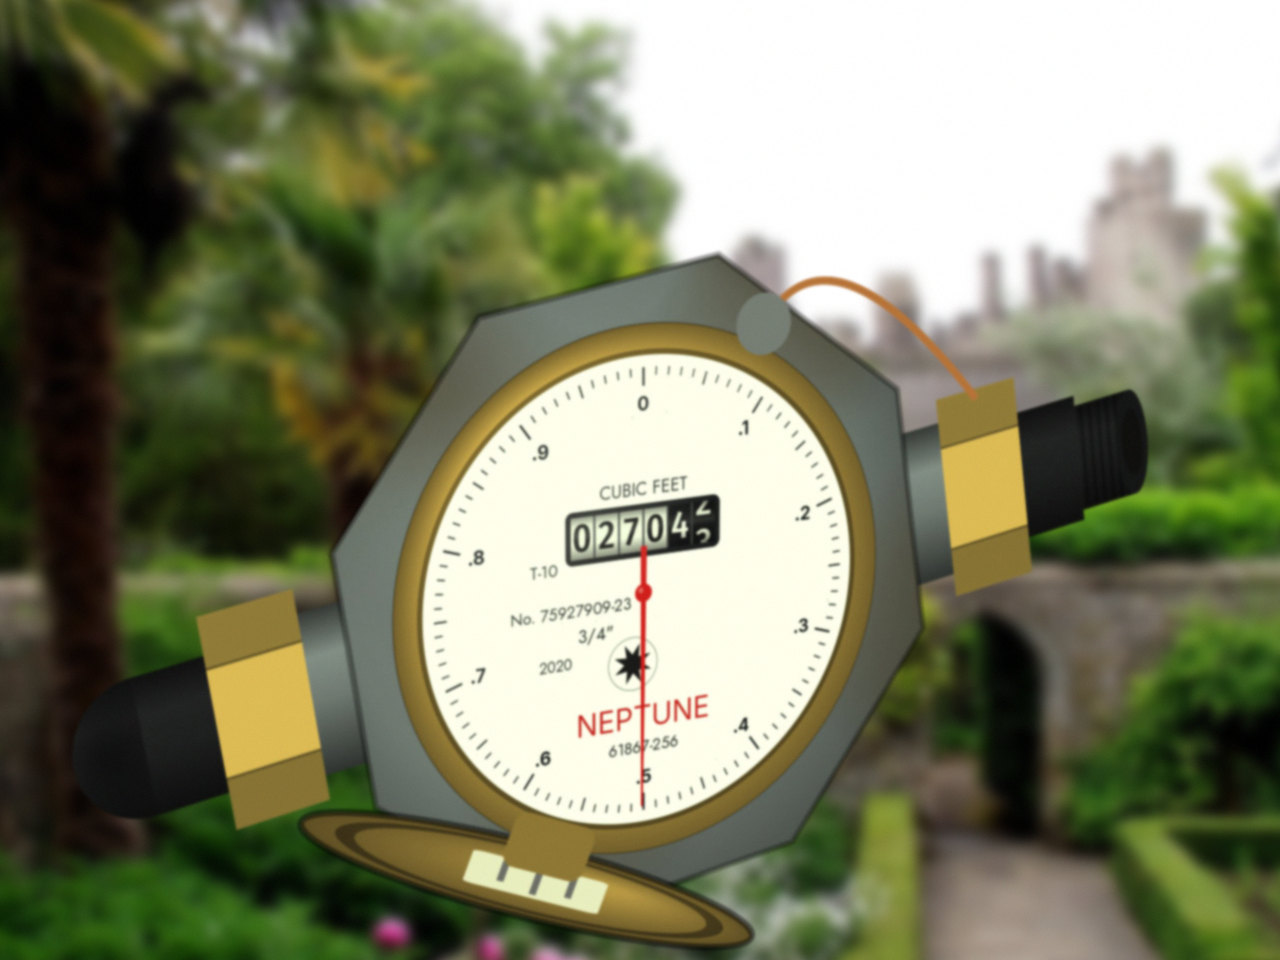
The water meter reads 27042.50ft³
